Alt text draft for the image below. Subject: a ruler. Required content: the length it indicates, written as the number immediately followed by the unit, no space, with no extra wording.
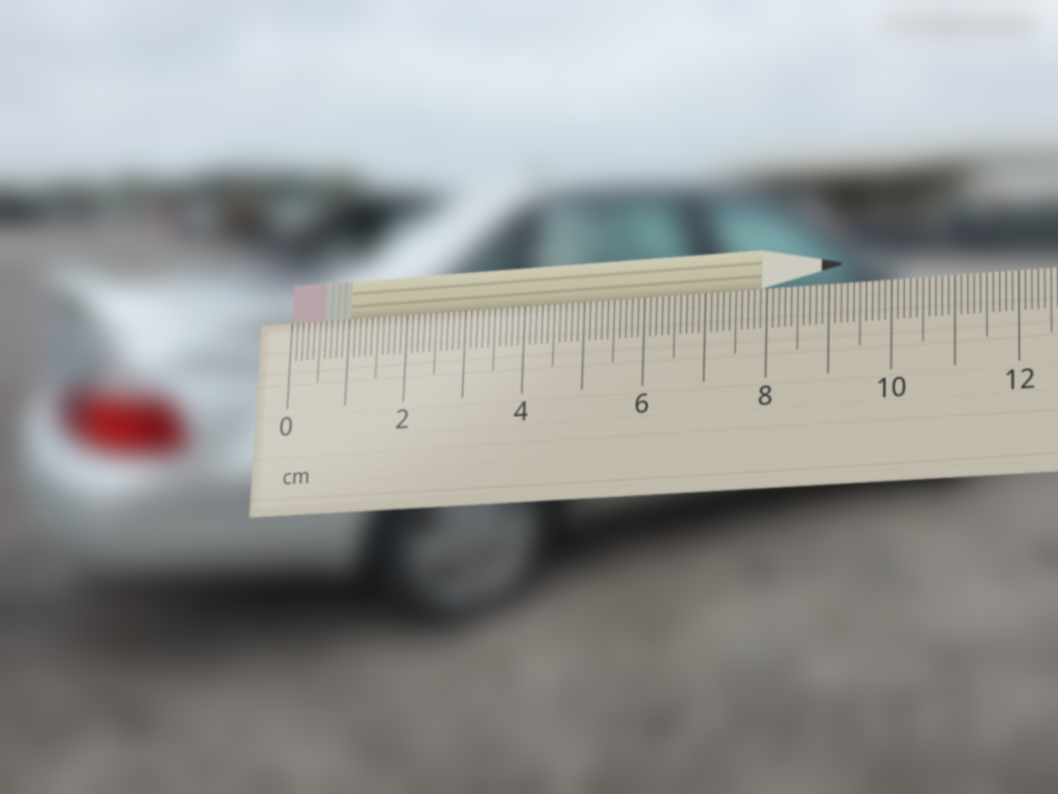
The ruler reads 9.2cm
